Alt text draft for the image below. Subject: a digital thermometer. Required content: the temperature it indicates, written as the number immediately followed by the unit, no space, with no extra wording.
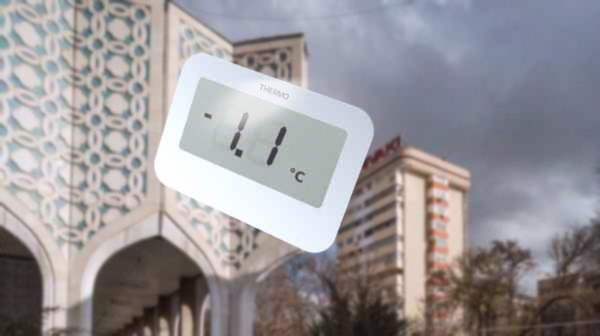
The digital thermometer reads -1.1°C
